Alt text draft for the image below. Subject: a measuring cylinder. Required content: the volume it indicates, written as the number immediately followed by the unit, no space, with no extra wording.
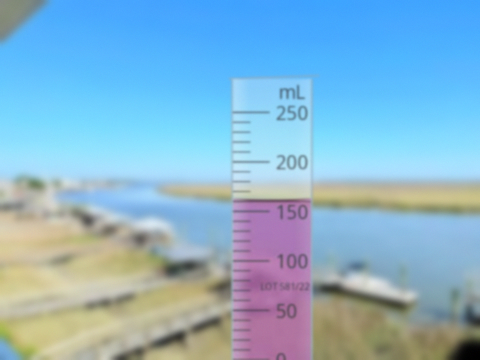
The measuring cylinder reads 160mL
